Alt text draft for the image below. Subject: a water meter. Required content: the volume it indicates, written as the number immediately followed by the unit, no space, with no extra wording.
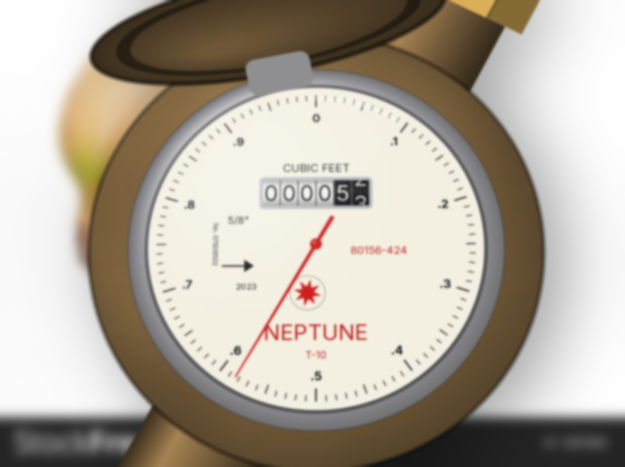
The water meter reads 52.58ft³
